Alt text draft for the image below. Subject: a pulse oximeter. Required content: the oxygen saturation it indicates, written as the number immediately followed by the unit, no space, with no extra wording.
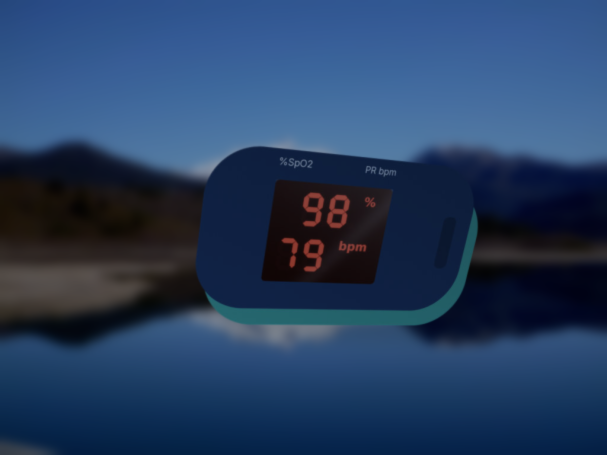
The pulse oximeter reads 98%
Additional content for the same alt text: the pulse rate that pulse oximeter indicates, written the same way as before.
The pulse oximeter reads 79bpm
